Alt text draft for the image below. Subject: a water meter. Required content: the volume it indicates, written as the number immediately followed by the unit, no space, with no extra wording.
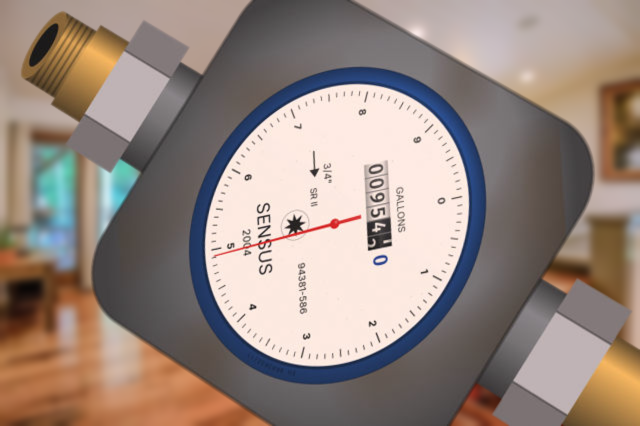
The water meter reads 95414.9gal
